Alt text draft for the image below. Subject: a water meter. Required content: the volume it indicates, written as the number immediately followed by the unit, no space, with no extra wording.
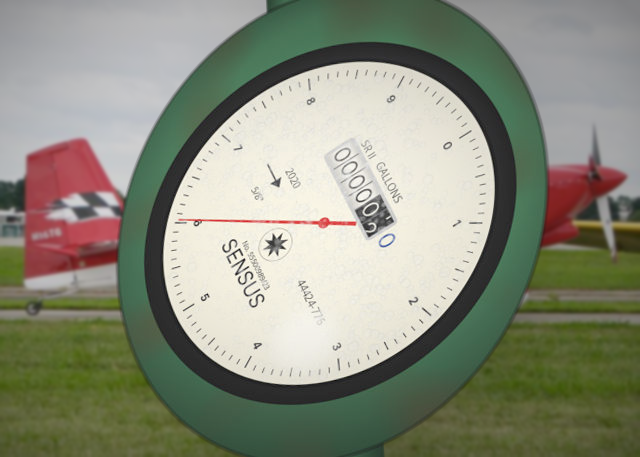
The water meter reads 16.0gal
